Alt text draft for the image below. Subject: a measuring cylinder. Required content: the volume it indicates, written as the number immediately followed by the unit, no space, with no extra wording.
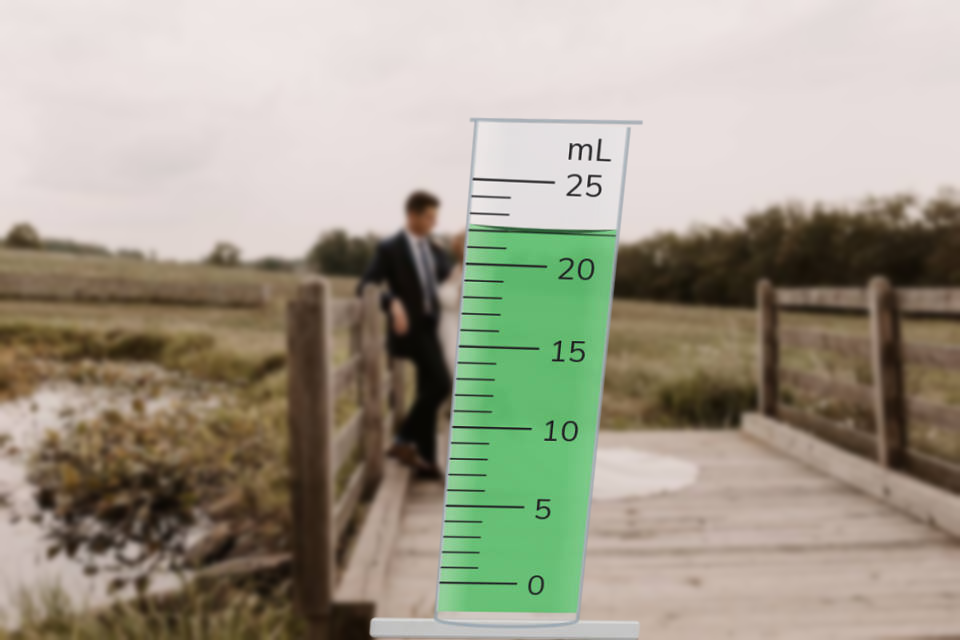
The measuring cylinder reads 22mL
